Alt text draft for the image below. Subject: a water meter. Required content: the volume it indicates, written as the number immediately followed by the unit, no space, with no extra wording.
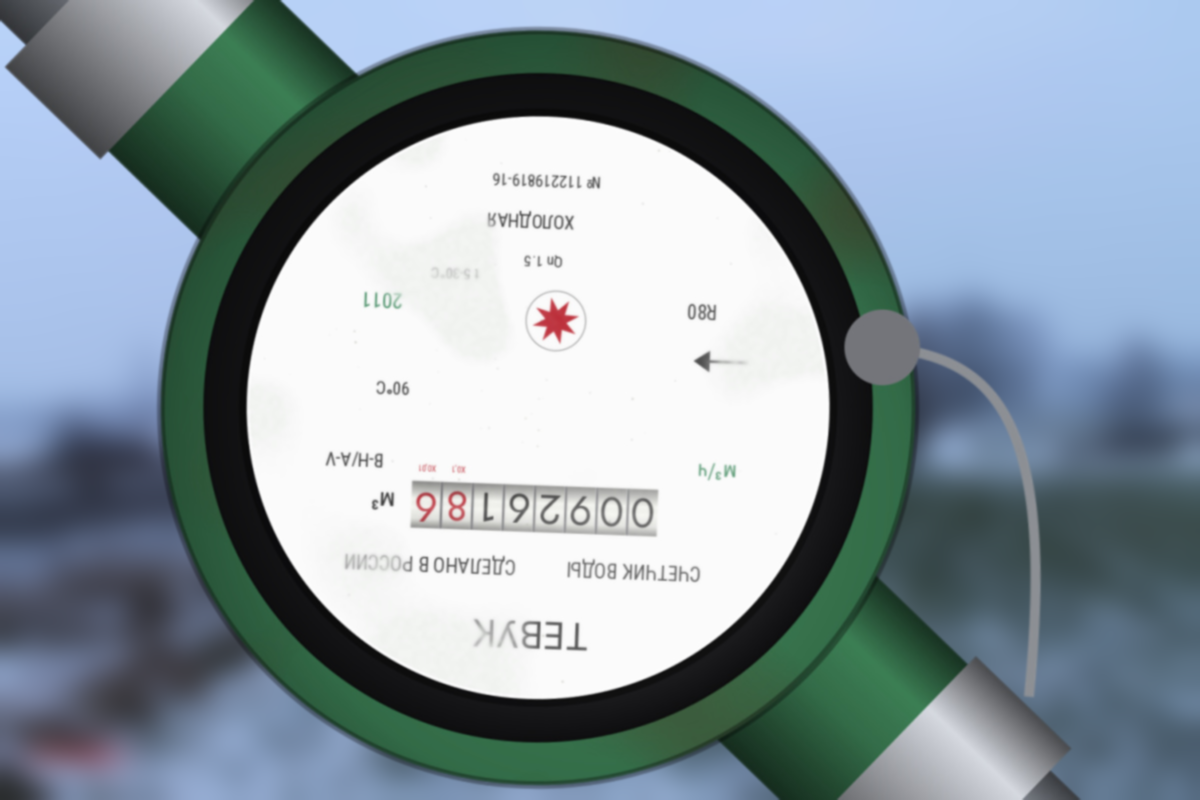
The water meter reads 9261.86m³
